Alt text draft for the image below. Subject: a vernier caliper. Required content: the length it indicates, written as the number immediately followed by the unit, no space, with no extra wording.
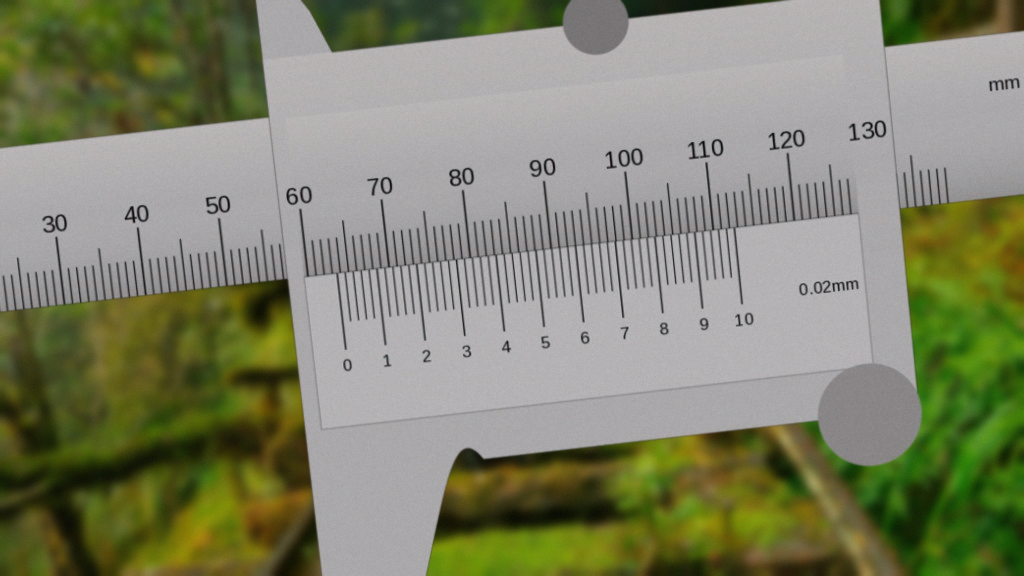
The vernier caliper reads 63.6mm
